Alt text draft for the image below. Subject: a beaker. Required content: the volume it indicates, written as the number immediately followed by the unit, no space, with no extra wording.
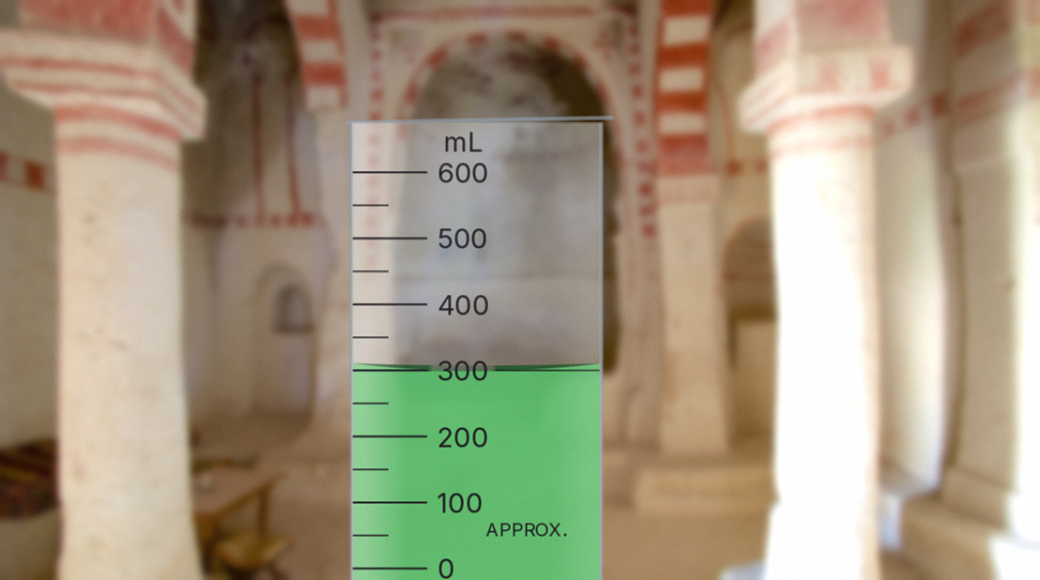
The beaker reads 300mL
